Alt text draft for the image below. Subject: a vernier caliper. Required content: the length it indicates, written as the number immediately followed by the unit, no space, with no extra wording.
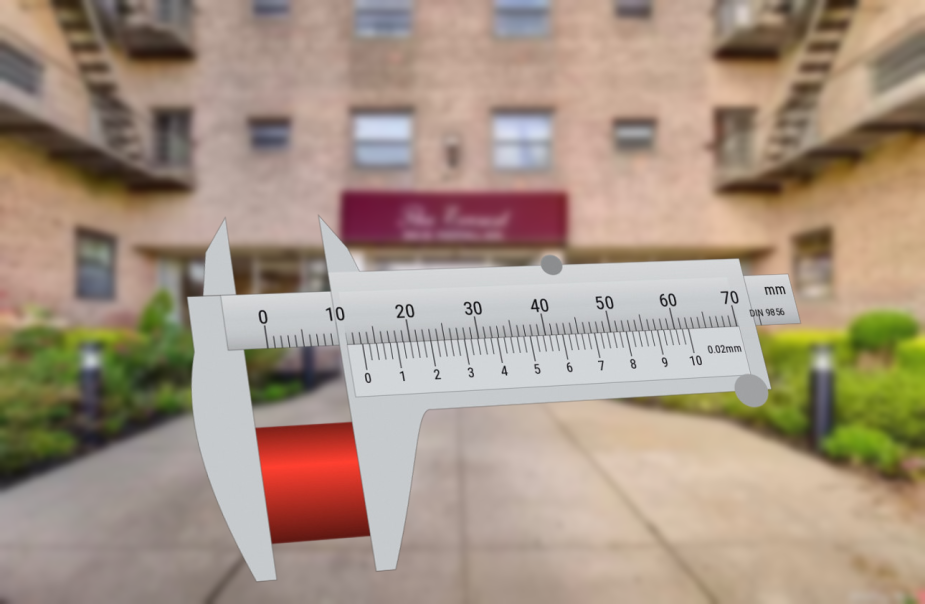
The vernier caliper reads 13.2mm
